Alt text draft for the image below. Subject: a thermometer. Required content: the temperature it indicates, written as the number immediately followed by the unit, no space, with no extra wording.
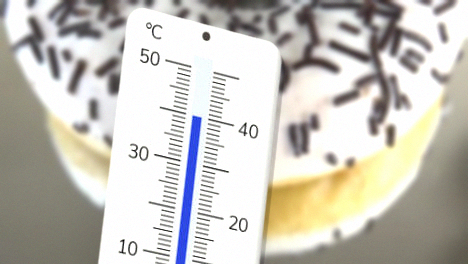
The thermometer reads 40°C
